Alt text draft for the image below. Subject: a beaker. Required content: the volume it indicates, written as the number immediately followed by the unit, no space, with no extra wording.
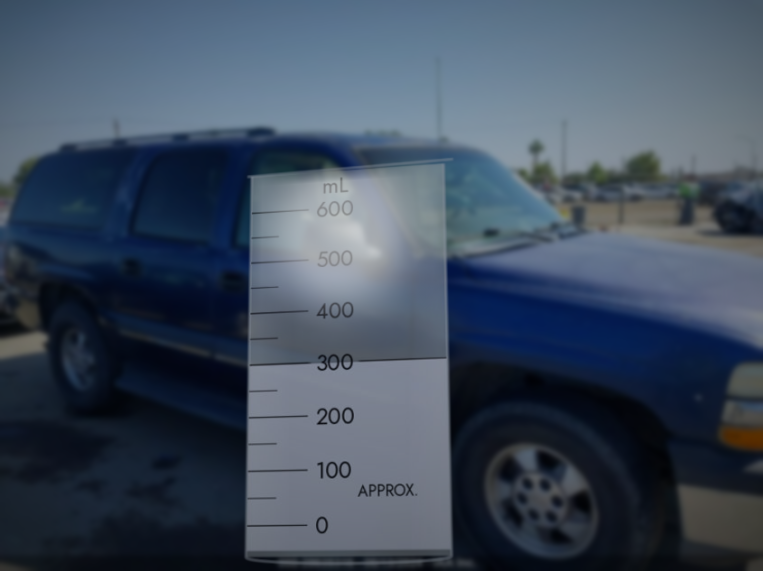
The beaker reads 300mL
